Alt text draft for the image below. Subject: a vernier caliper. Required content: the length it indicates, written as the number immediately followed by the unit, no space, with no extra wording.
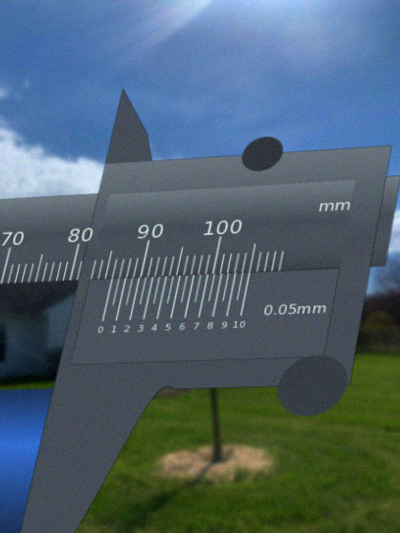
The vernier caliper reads 86.0mm
